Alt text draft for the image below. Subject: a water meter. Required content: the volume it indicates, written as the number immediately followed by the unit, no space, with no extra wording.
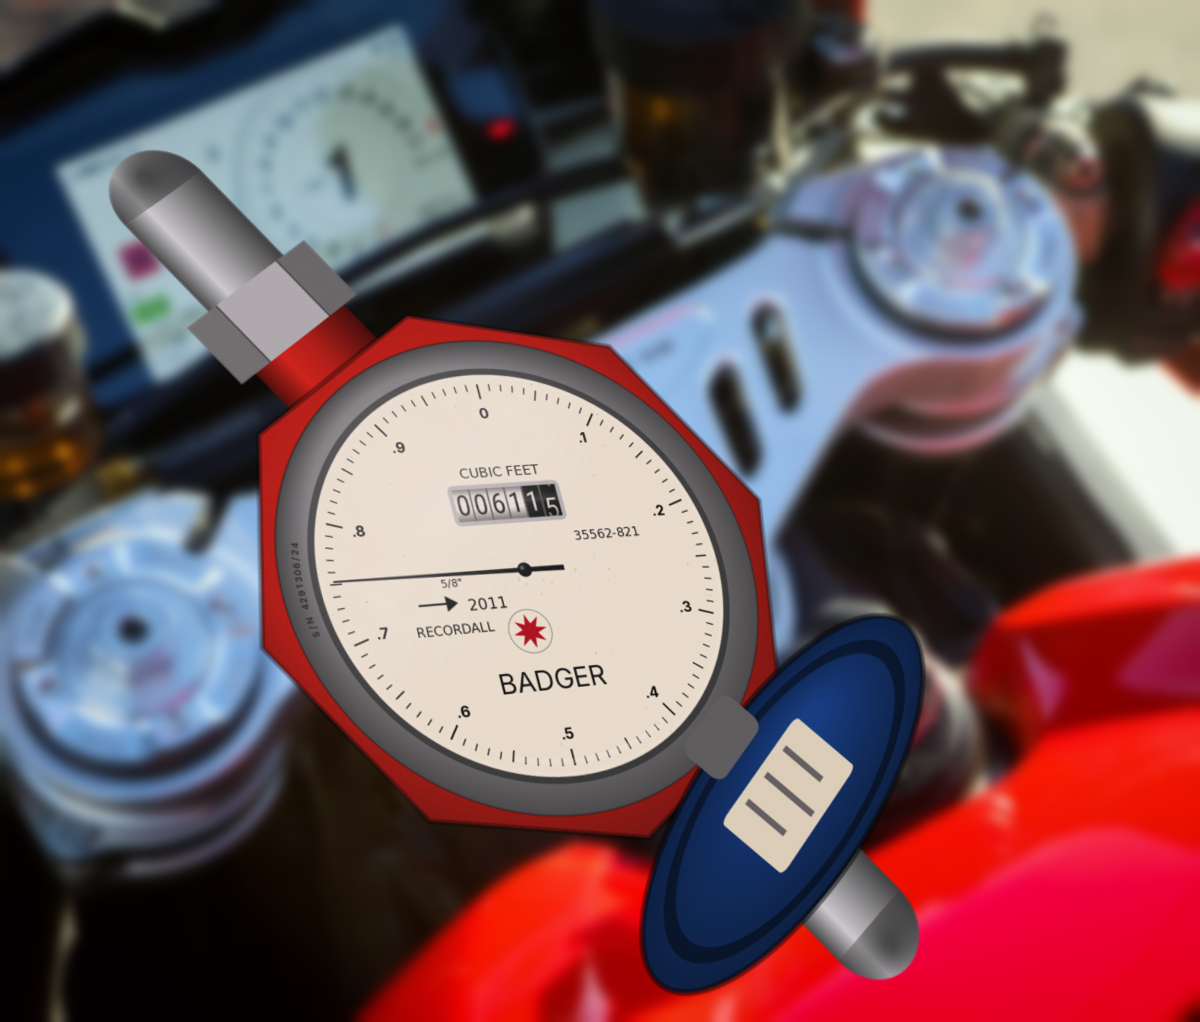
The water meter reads 6114.75ft³
